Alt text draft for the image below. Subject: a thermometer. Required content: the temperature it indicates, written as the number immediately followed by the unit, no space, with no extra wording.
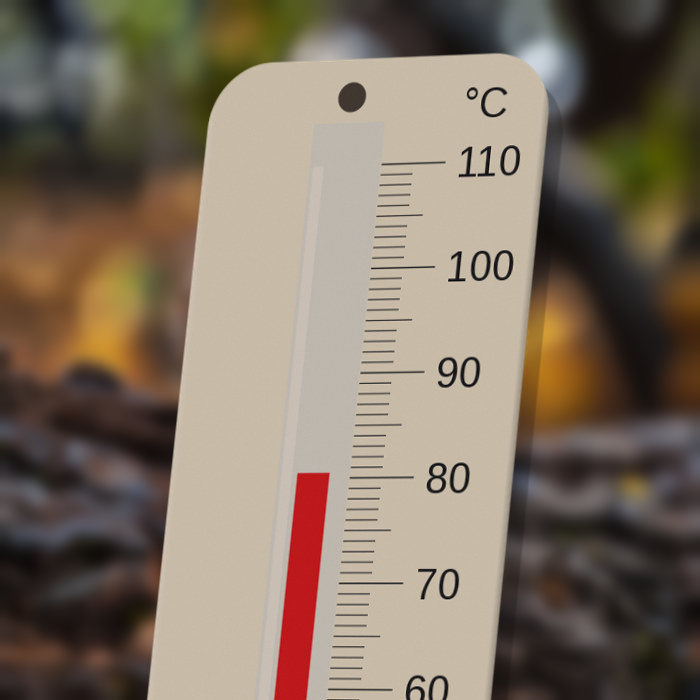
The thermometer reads 80.5°C
